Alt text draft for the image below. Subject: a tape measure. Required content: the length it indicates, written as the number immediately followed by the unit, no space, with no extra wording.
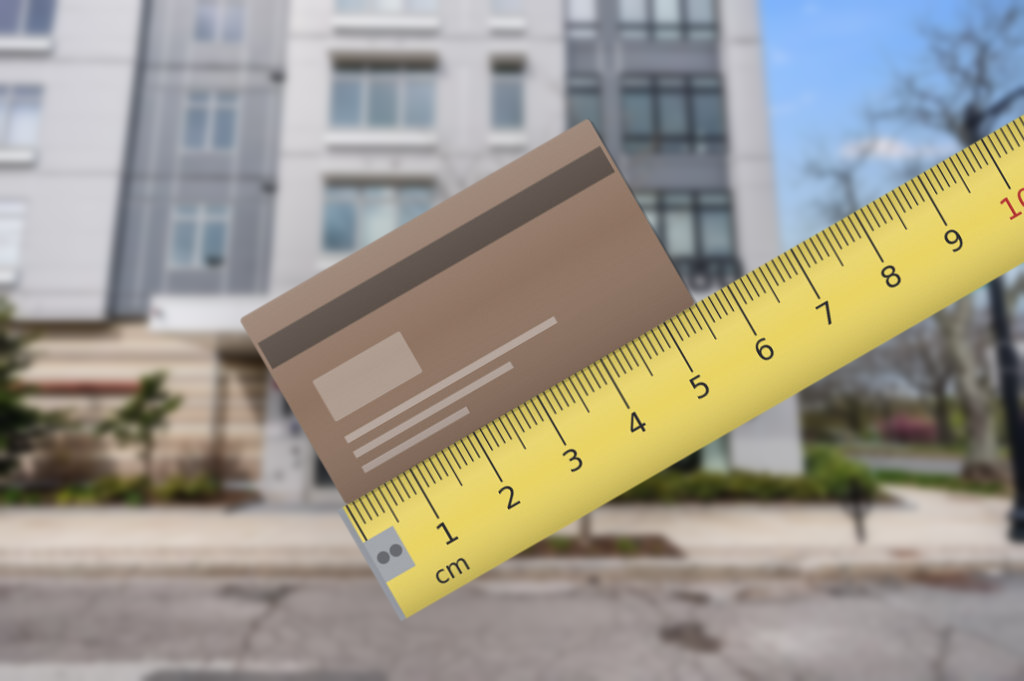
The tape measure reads 5.5cm
